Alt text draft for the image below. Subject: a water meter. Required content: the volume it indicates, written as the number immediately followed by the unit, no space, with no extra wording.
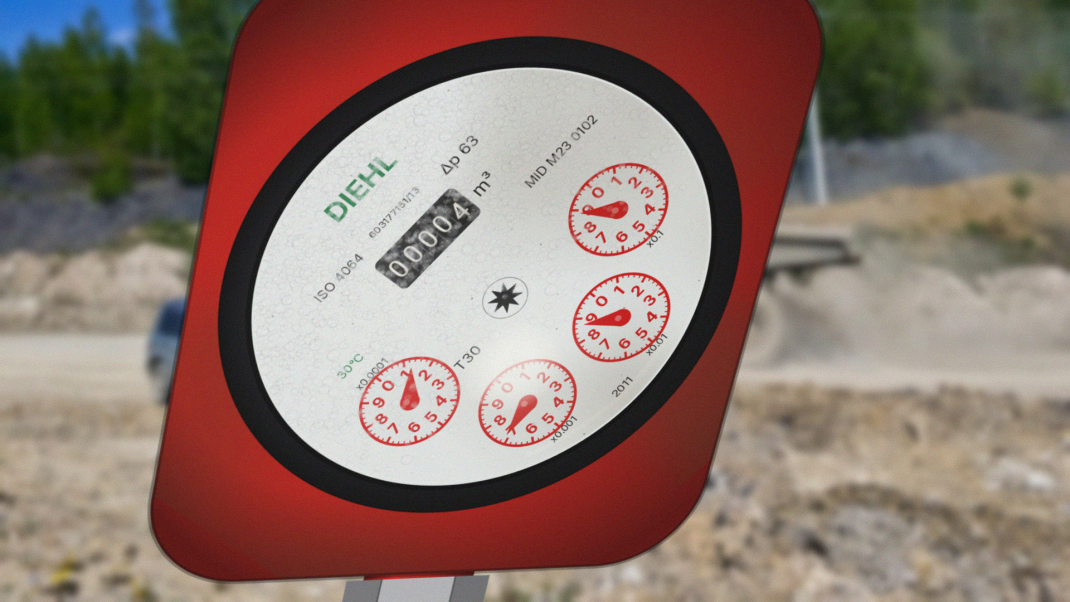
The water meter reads 3.8871m³
